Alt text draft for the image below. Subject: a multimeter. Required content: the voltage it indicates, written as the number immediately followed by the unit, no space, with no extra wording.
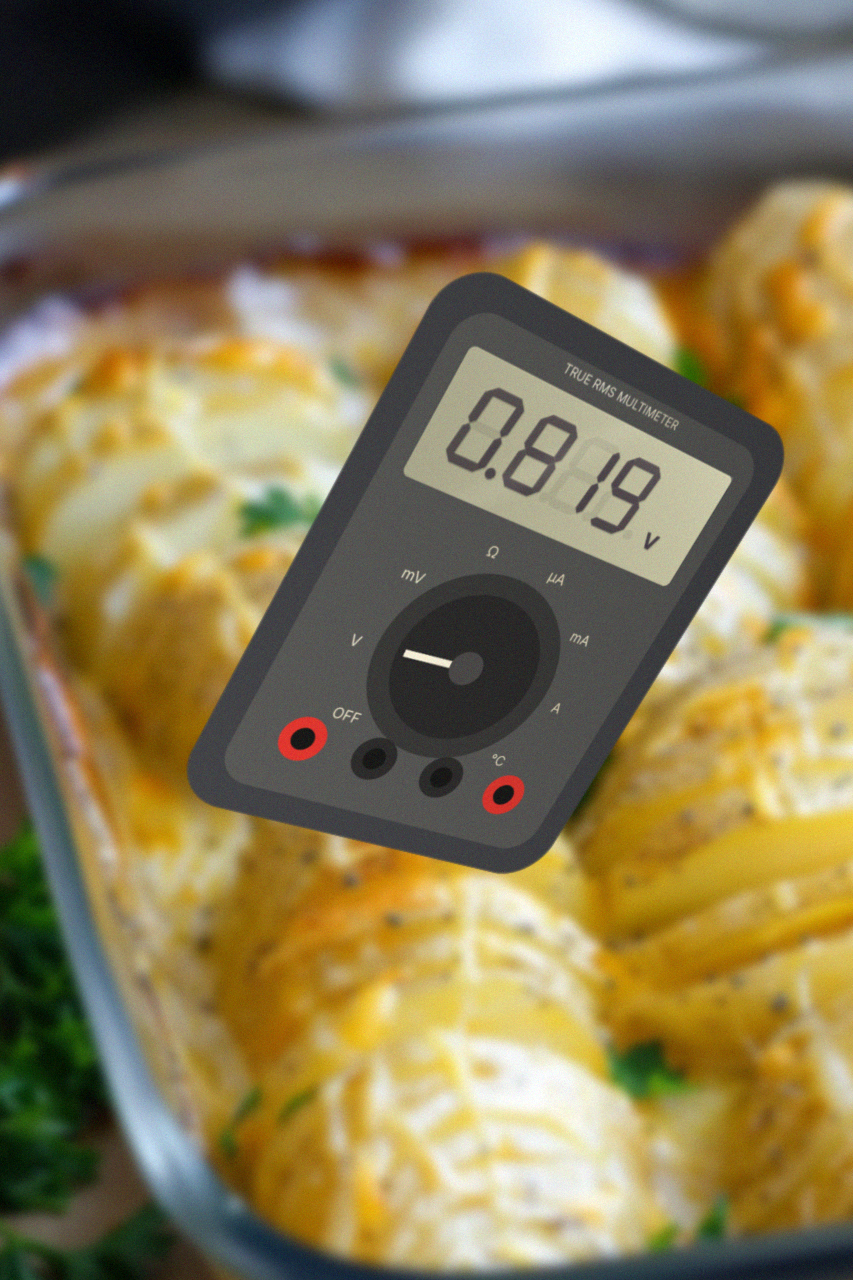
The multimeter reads 0.819V
